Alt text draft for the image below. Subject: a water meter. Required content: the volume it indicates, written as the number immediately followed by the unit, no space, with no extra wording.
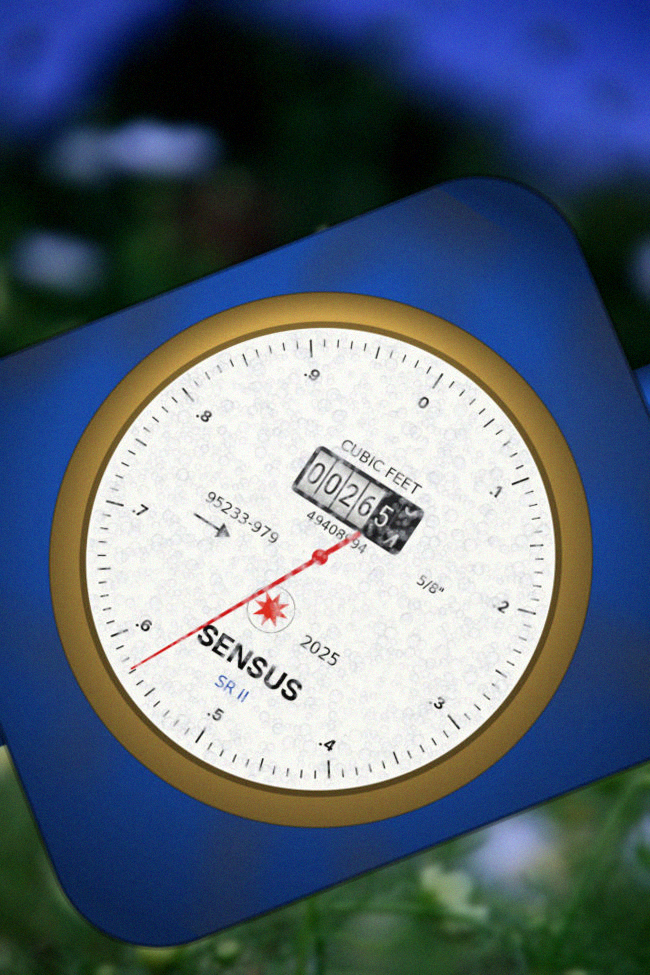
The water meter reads 2653.57ft³
